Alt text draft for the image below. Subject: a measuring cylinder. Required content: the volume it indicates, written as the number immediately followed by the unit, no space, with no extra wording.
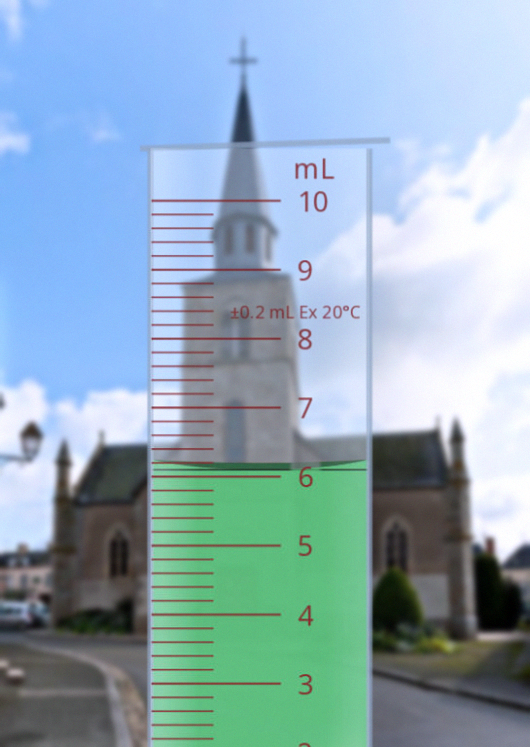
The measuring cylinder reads 6.1mL
